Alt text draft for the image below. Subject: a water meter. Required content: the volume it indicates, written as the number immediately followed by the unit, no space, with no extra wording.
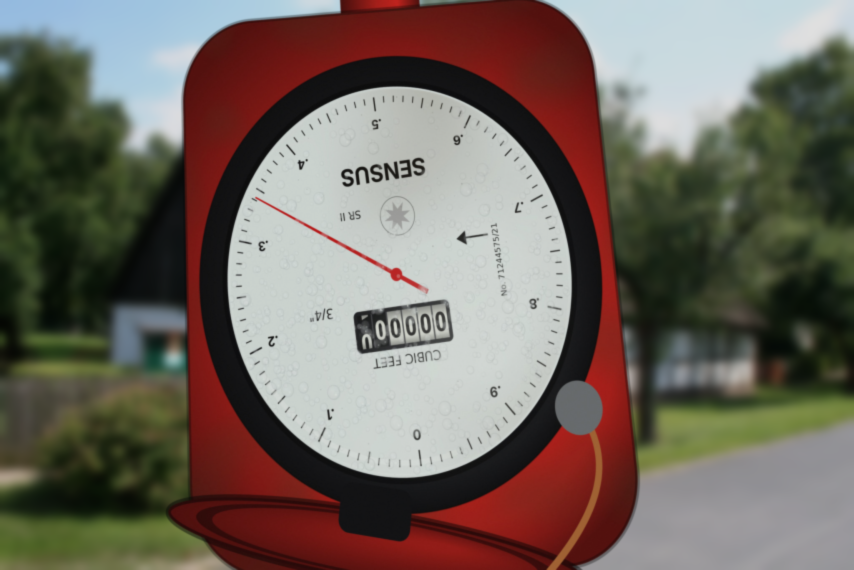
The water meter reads 0.34ft³
